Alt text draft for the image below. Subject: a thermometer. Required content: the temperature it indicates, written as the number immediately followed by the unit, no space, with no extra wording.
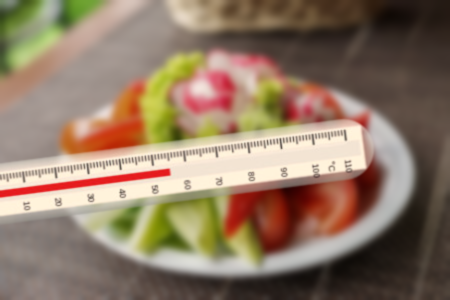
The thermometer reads 55°C
